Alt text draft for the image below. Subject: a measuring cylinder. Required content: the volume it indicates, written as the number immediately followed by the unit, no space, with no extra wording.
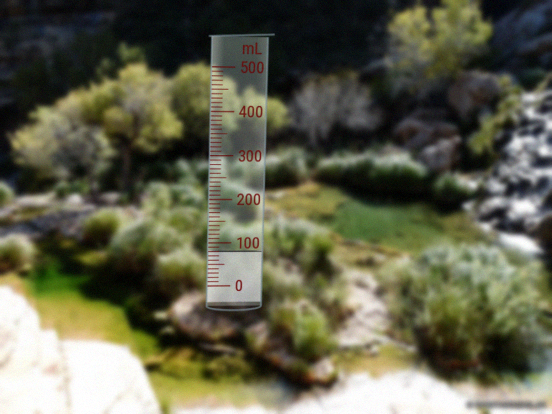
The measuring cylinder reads 80mL
